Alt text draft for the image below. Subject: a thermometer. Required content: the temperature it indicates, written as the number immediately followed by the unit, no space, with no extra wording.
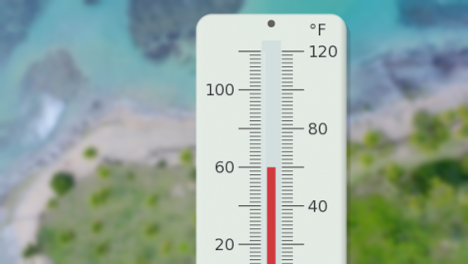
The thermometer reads 60°F
